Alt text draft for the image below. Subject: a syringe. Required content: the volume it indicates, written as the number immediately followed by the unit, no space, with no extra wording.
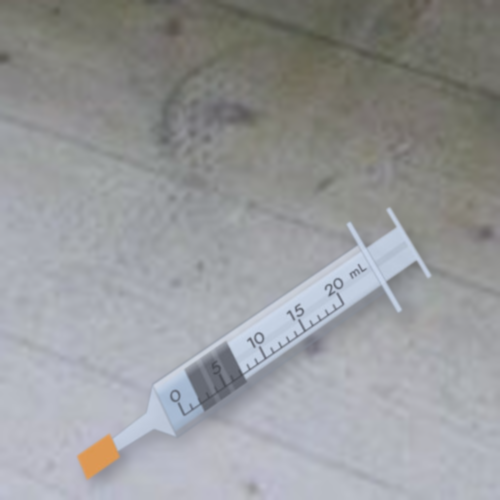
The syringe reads 2mL
